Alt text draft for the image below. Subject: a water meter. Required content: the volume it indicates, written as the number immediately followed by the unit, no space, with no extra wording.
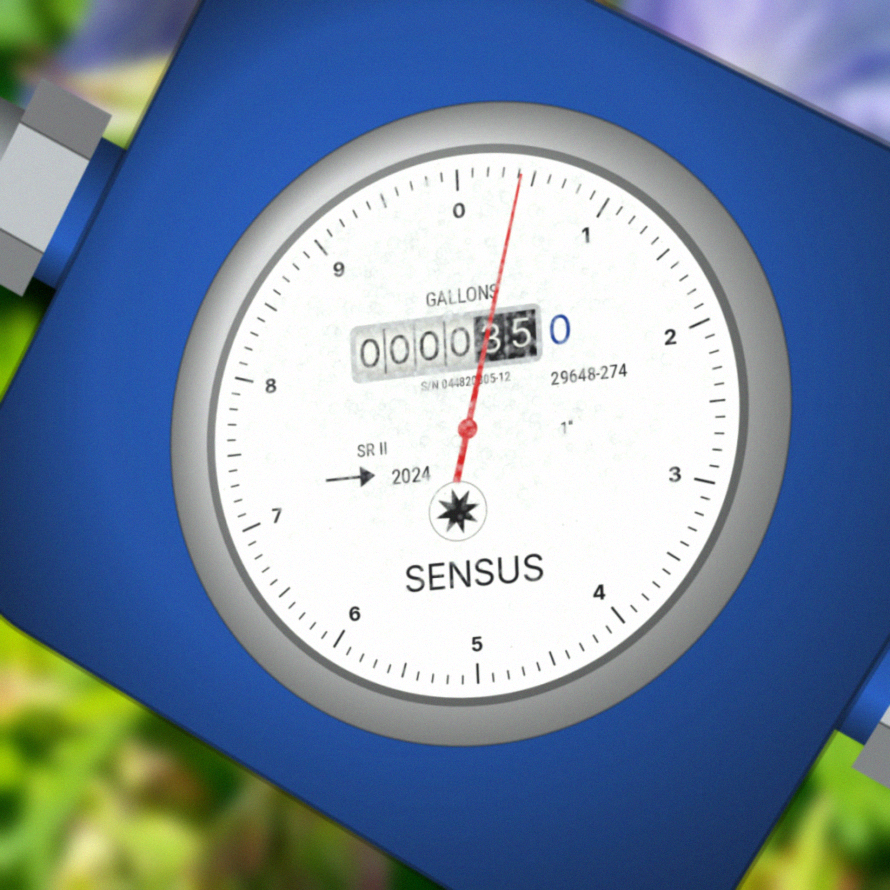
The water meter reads 350.4gal
